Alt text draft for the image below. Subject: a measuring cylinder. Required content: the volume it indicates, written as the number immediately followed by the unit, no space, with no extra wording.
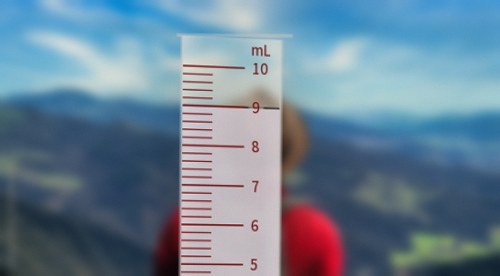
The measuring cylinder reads 9mL
